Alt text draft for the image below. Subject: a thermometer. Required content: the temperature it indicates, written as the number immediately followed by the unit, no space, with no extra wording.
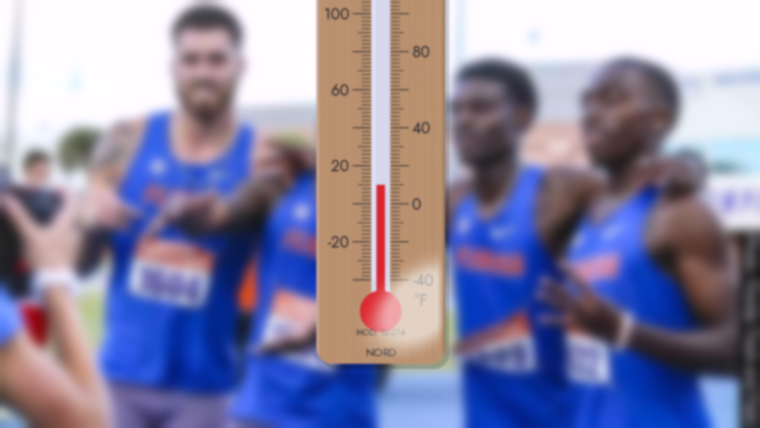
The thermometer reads 10°F
